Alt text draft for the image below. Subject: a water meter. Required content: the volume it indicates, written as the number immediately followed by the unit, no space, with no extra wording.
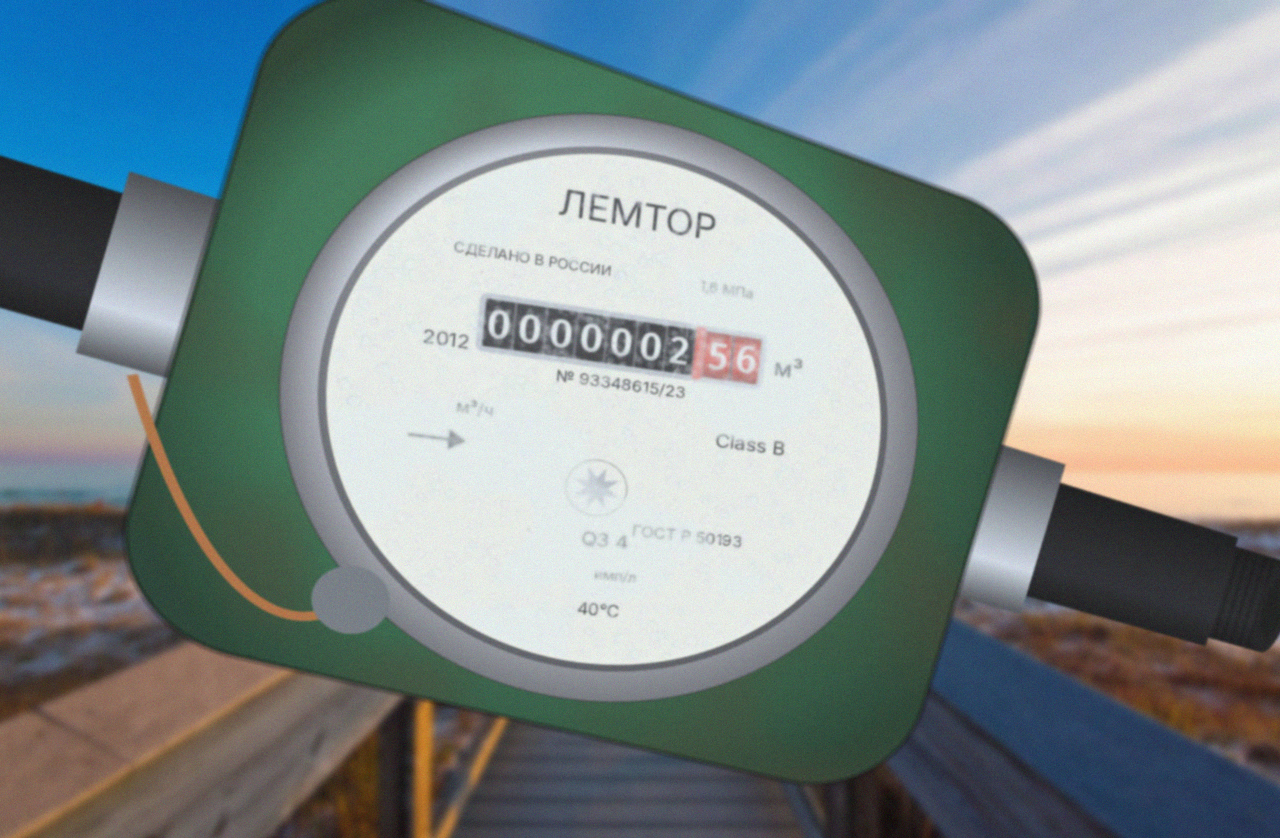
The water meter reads 2.56m³
